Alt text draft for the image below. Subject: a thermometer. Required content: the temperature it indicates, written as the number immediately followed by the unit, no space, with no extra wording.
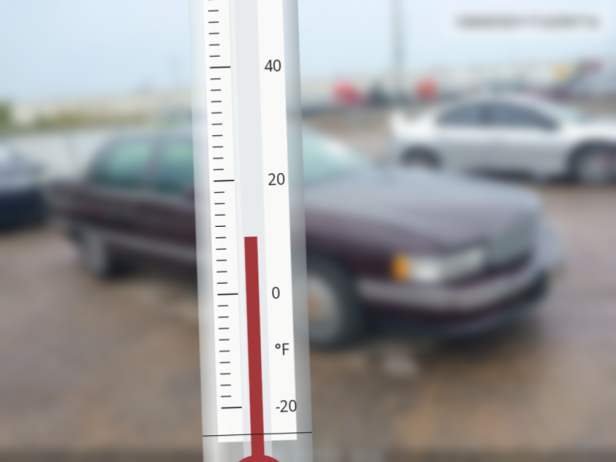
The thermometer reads 10°F
